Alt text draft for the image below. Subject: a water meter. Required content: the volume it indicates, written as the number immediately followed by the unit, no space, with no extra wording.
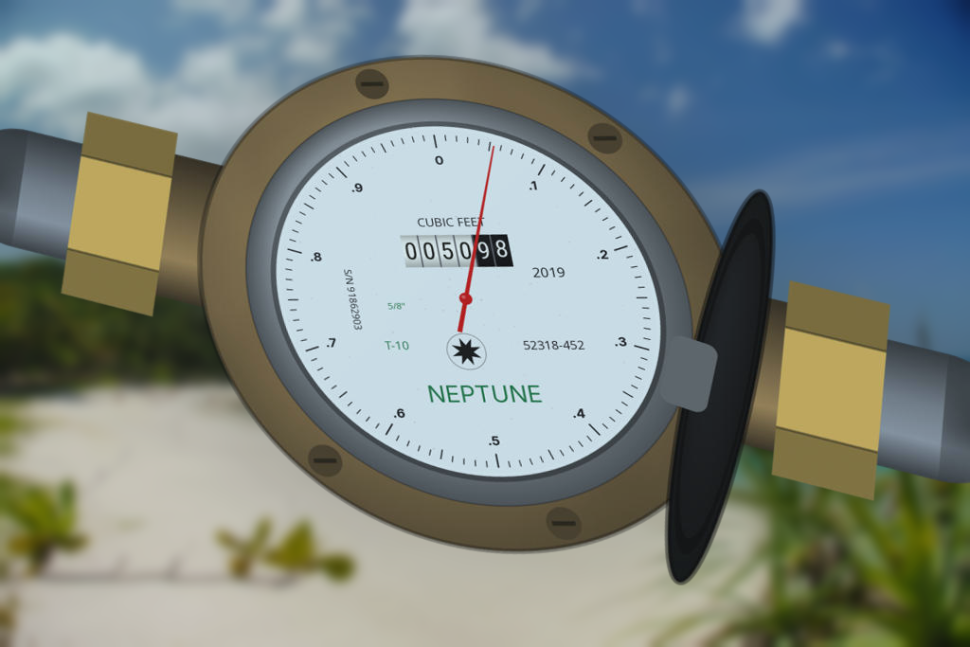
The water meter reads 5098.05ft³
